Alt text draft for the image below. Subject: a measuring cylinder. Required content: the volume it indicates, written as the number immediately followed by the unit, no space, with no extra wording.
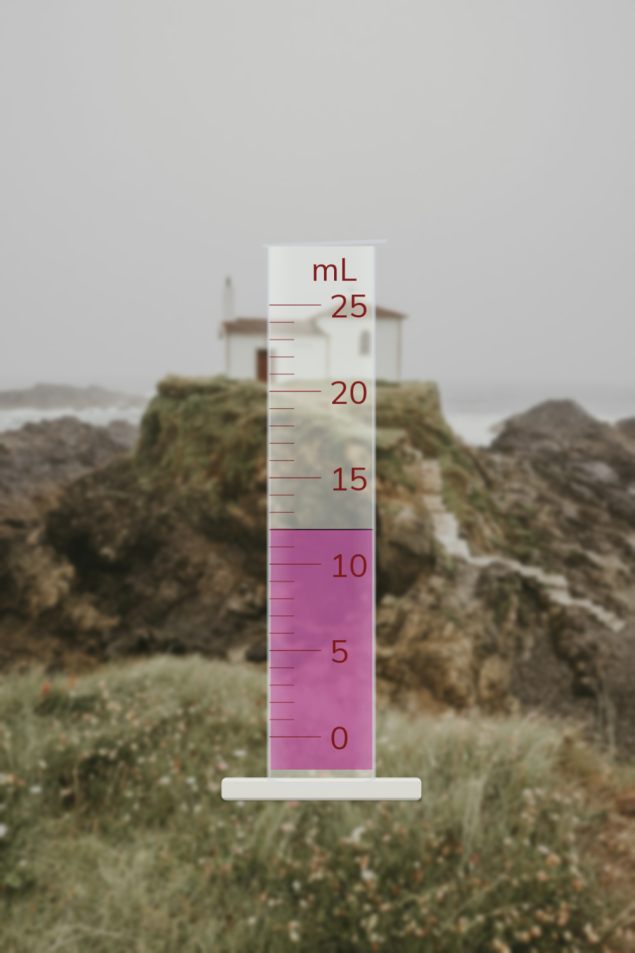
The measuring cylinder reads 12mL
